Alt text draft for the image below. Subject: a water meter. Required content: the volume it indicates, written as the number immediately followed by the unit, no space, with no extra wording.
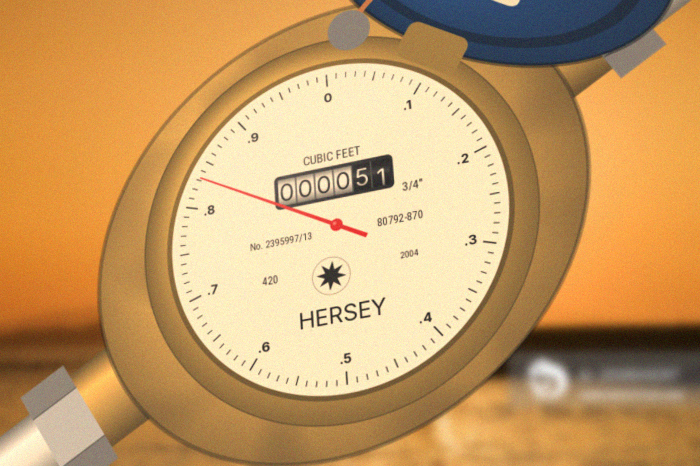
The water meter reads 50.83ft³
